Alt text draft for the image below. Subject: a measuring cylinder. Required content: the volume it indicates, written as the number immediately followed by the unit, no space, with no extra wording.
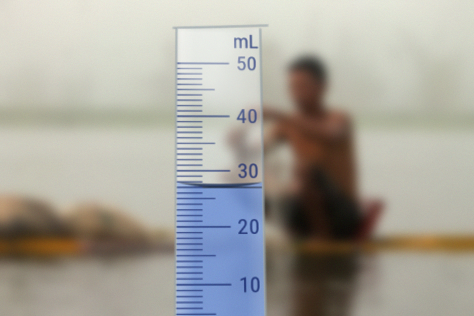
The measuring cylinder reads 27mL
